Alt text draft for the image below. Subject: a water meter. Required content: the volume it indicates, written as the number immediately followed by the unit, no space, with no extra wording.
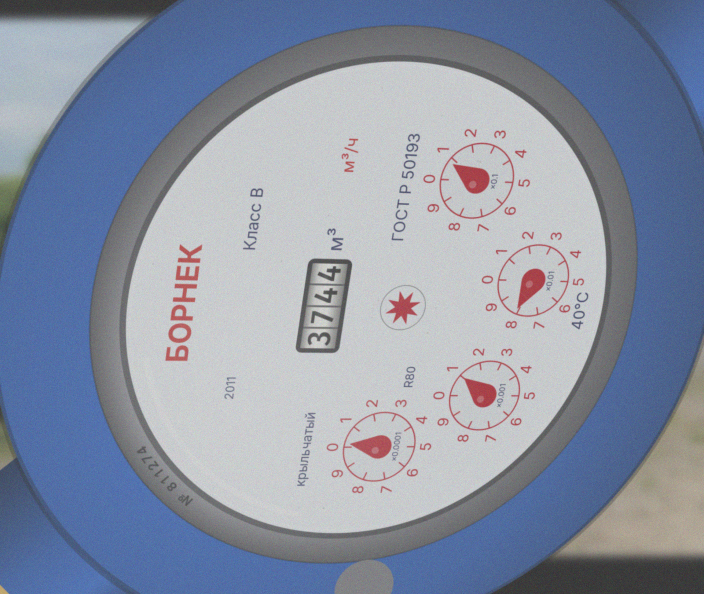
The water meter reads 3744.0810m³
